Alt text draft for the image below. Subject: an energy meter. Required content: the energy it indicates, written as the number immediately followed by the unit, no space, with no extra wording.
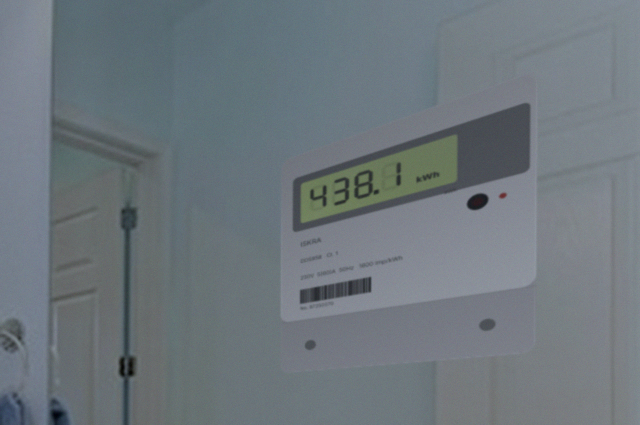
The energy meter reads 438.1kWh
